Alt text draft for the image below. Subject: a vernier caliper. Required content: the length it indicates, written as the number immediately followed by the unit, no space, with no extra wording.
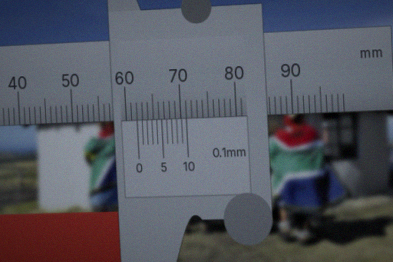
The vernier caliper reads 62.0mm
